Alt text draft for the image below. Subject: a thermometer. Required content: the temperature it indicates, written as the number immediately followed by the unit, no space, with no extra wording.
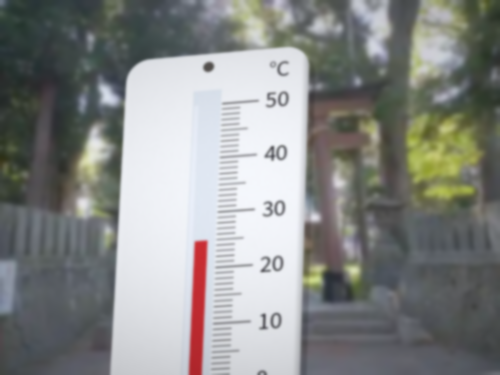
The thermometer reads 25°C
